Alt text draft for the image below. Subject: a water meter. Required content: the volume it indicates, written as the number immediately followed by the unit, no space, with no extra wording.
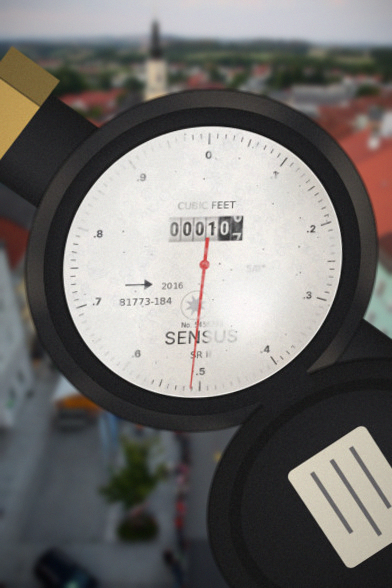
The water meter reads 106.51ft³
